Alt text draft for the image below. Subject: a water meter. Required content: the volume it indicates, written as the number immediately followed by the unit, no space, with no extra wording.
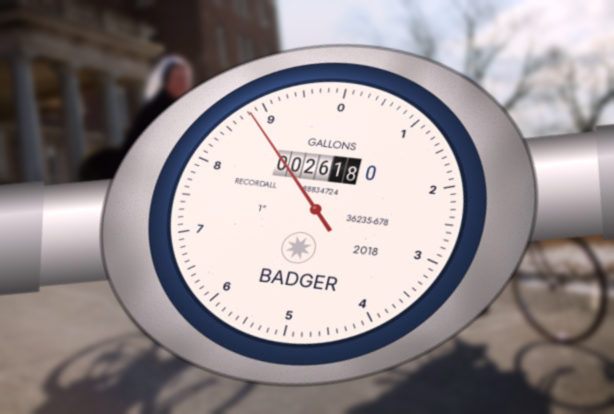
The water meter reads 26178.8gal
